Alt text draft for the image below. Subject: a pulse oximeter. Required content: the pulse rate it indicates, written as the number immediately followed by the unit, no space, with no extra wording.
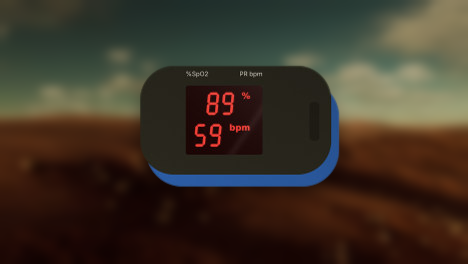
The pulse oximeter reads 59bpm
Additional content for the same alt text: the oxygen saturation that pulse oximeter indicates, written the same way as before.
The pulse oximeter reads 89%
